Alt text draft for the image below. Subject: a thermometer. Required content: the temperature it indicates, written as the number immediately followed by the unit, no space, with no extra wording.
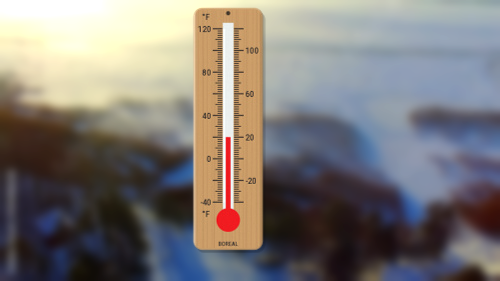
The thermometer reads 20°F
